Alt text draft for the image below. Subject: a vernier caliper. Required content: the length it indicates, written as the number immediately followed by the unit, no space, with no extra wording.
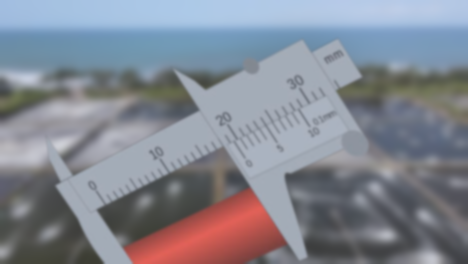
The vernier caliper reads 19.5mm
